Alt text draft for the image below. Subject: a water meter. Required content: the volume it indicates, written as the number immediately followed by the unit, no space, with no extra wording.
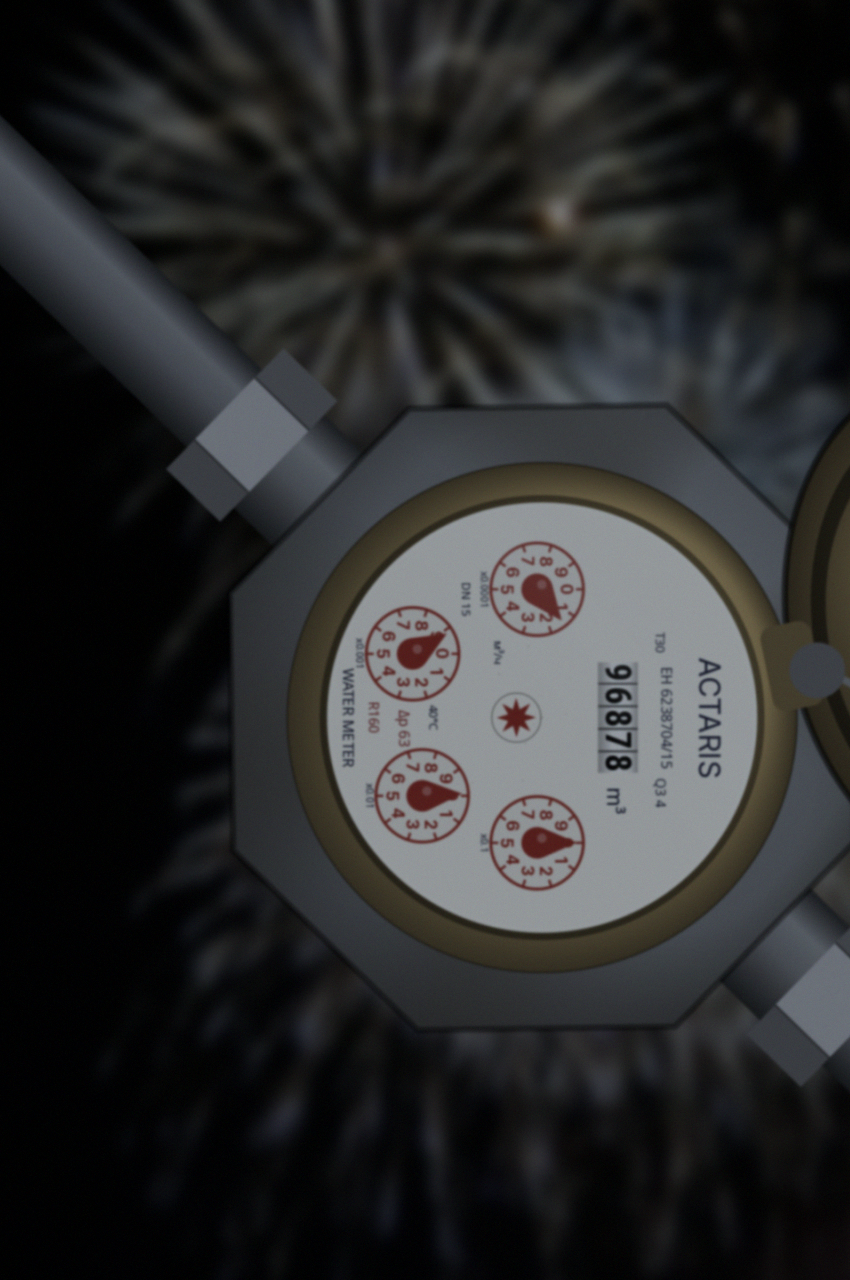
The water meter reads 96877.9991m³
